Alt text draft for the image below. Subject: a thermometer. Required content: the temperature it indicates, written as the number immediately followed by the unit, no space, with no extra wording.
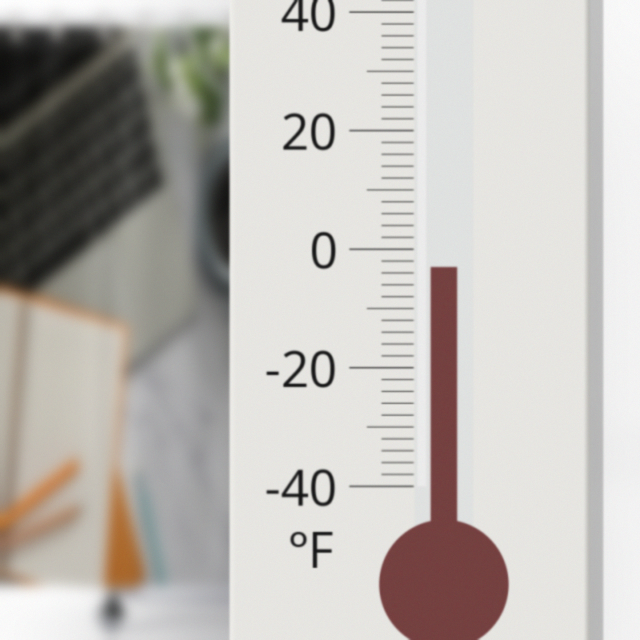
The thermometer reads -3°F
